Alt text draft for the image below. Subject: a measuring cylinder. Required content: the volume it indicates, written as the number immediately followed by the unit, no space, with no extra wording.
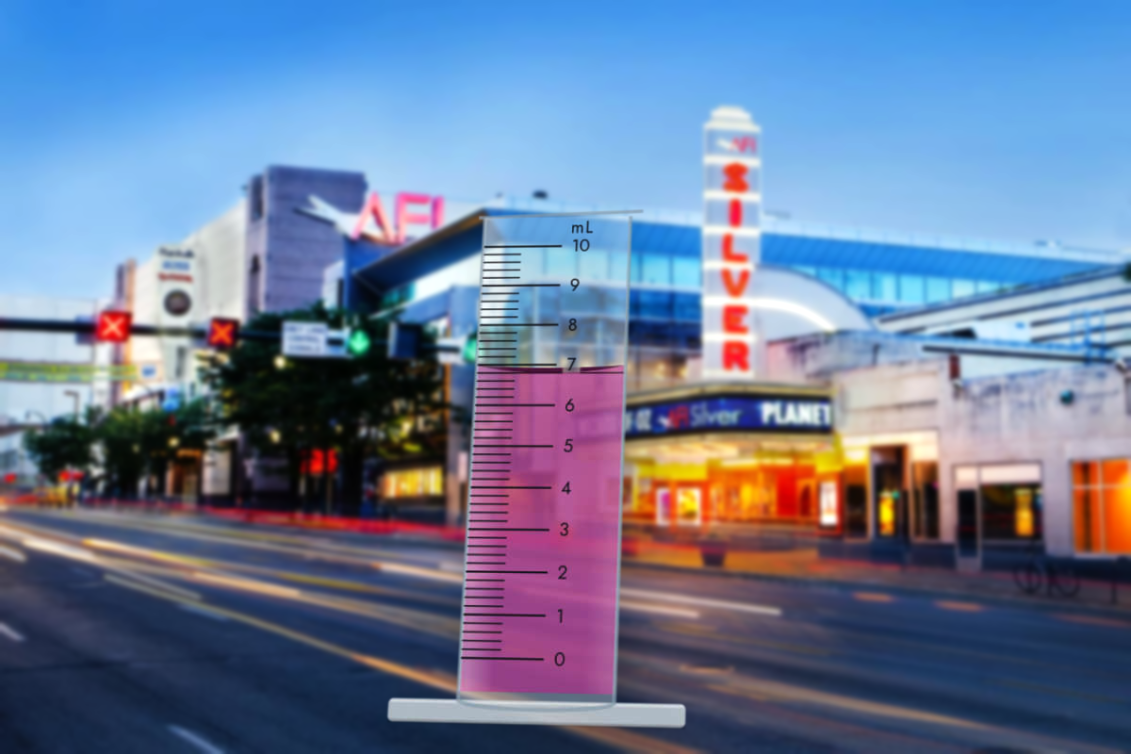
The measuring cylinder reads 6.8mL
